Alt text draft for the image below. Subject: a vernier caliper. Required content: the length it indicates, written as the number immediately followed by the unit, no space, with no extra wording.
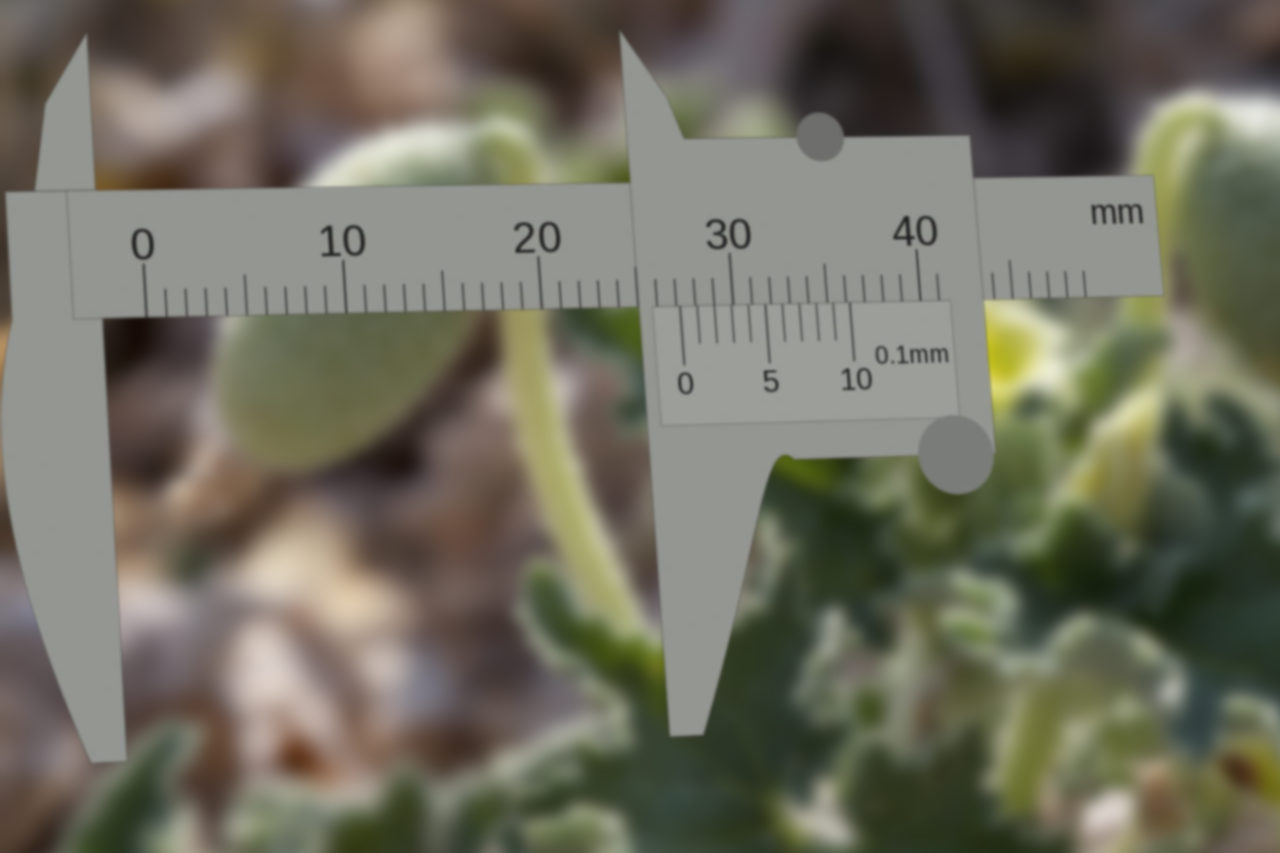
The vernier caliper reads 27.2mm
